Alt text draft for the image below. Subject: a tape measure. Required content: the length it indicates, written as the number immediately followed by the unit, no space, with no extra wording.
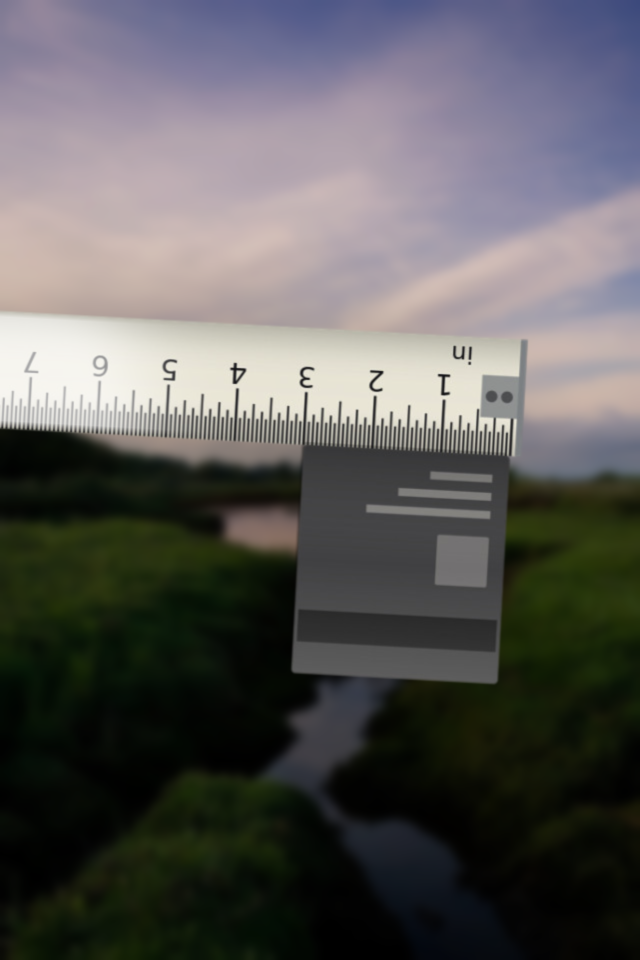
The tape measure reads 3in
